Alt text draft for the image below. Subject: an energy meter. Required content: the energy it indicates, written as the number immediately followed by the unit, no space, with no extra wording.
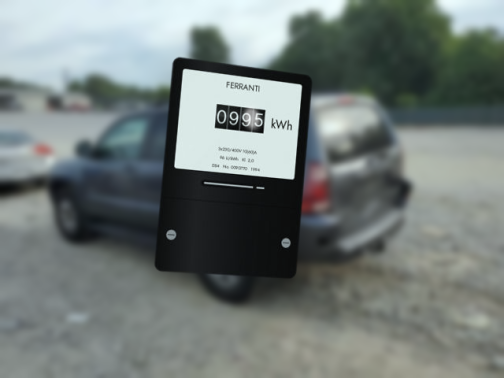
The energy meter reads 995kWh
